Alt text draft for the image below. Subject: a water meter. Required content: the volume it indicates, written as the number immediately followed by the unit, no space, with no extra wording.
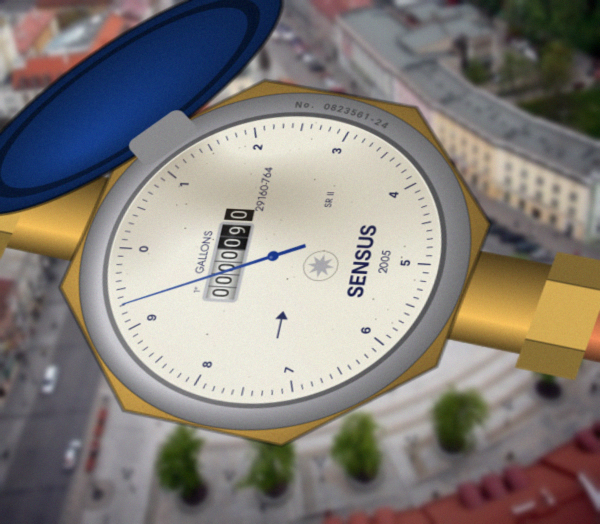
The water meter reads 89.3gal
